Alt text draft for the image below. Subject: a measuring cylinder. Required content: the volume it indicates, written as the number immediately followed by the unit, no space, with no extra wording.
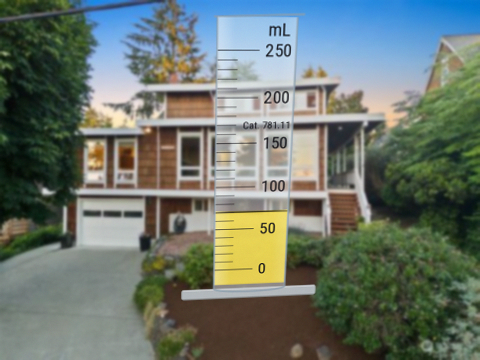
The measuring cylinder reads 70mL
